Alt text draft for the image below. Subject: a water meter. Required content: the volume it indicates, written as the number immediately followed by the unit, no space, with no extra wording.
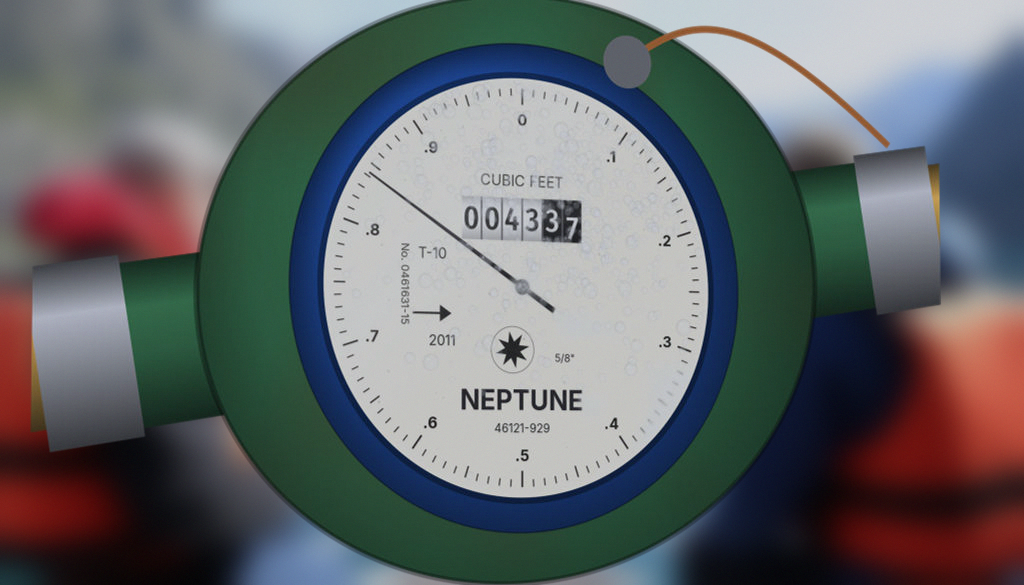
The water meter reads 4336.84ft³
